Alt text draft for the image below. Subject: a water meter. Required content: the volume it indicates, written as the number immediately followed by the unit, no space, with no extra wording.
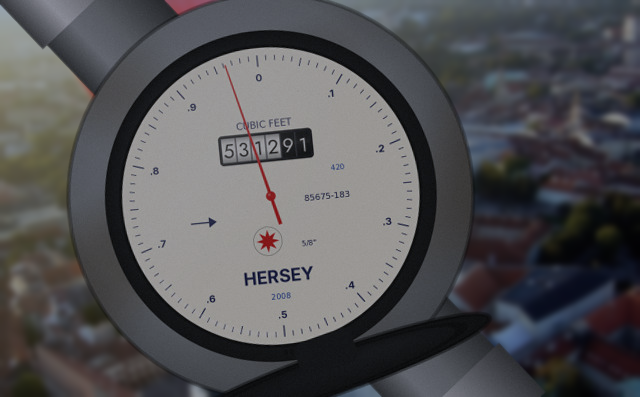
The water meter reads 531290.96ft³
